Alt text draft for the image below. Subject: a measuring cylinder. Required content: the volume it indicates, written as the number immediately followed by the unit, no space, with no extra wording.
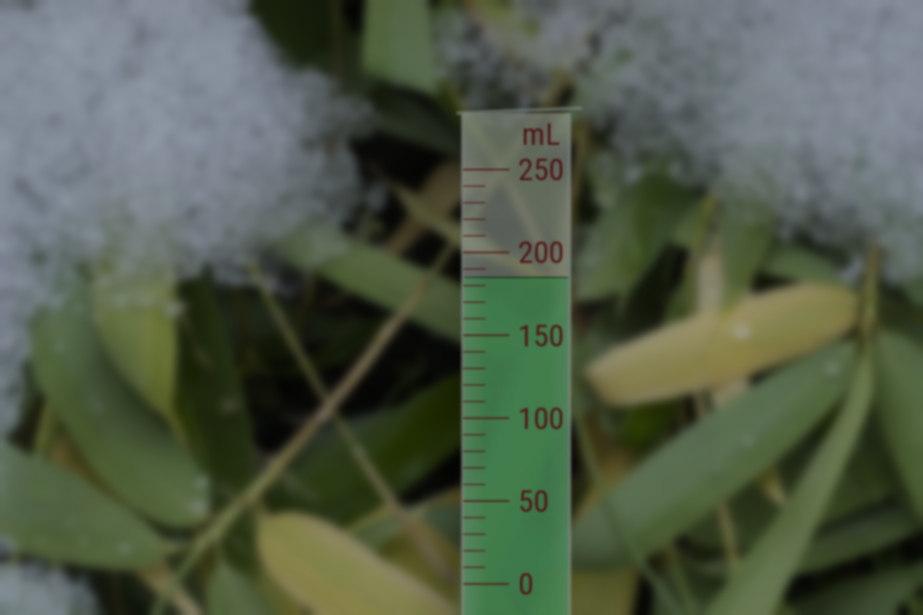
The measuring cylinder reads 185mL
